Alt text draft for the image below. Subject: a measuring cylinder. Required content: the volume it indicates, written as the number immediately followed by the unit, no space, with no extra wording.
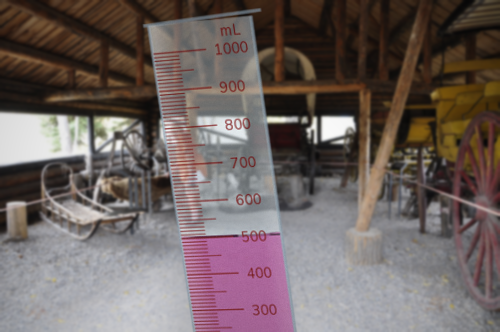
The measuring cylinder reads 500mL
